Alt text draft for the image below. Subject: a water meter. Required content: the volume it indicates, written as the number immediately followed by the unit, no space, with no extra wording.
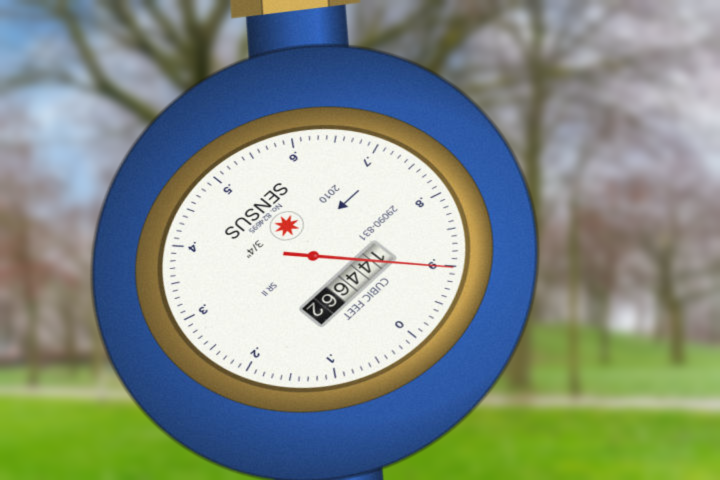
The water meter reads 144661.90ft³
